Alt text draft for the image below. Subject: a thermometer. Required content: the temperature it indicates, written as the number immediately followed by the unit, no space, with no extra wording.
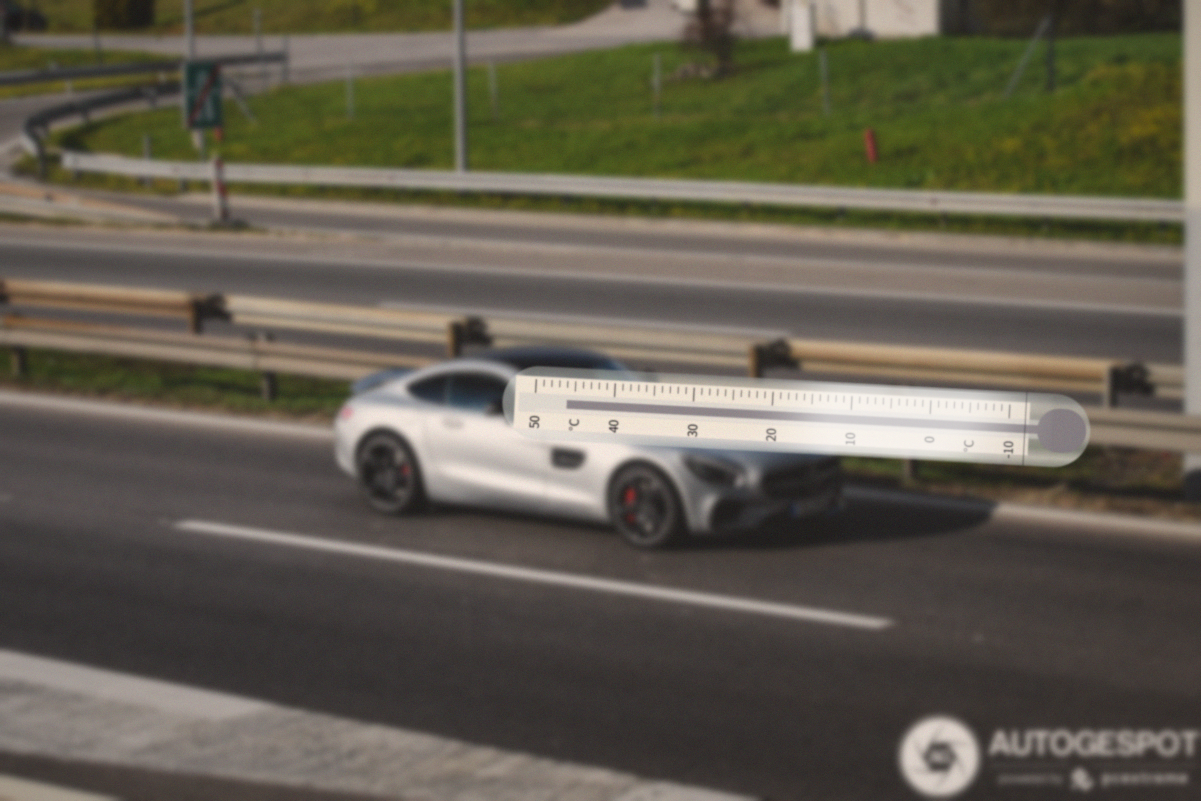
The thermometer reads 46°C
